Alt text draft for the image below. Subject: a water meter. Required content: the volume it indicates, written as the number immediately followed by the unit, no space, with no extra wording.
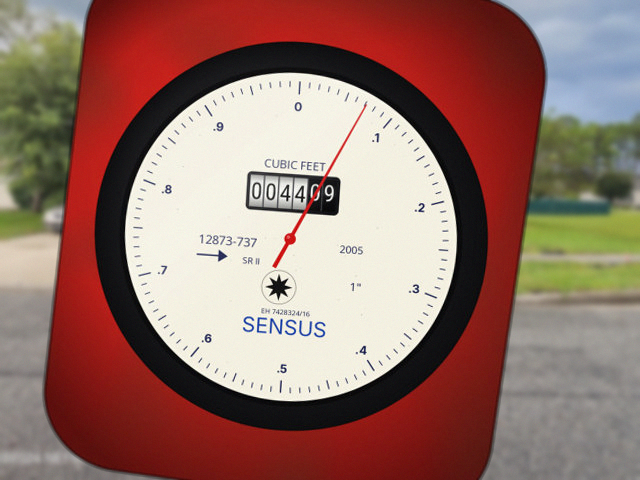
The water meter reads 4409.07ft³
